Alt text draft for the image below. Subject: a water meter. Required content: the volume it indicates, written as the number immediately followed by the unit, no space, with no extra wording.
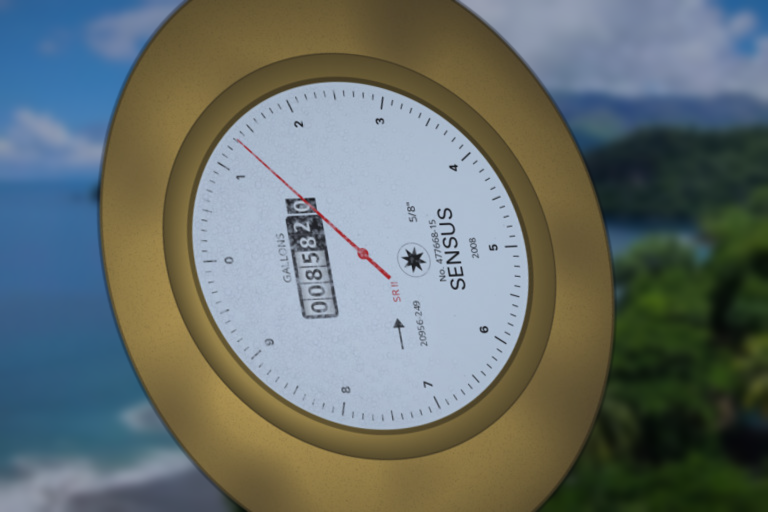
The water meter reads 85821.3gal
